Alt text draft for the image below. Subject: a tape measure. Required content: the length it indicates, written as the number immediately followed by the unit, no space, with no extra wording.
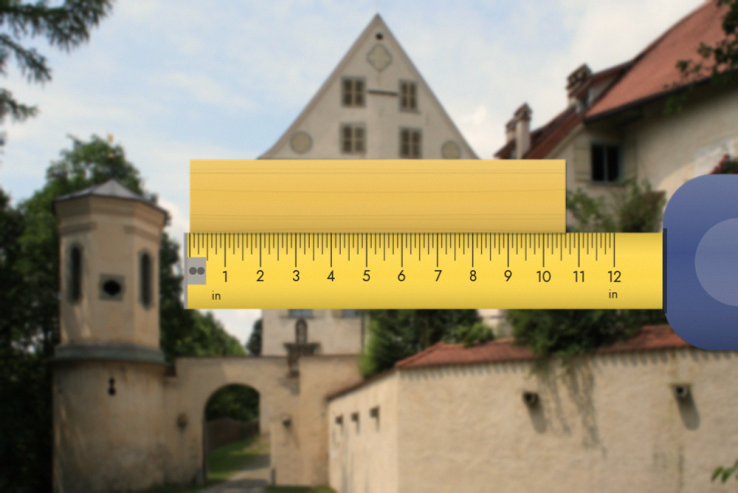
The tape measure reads 10.625in
